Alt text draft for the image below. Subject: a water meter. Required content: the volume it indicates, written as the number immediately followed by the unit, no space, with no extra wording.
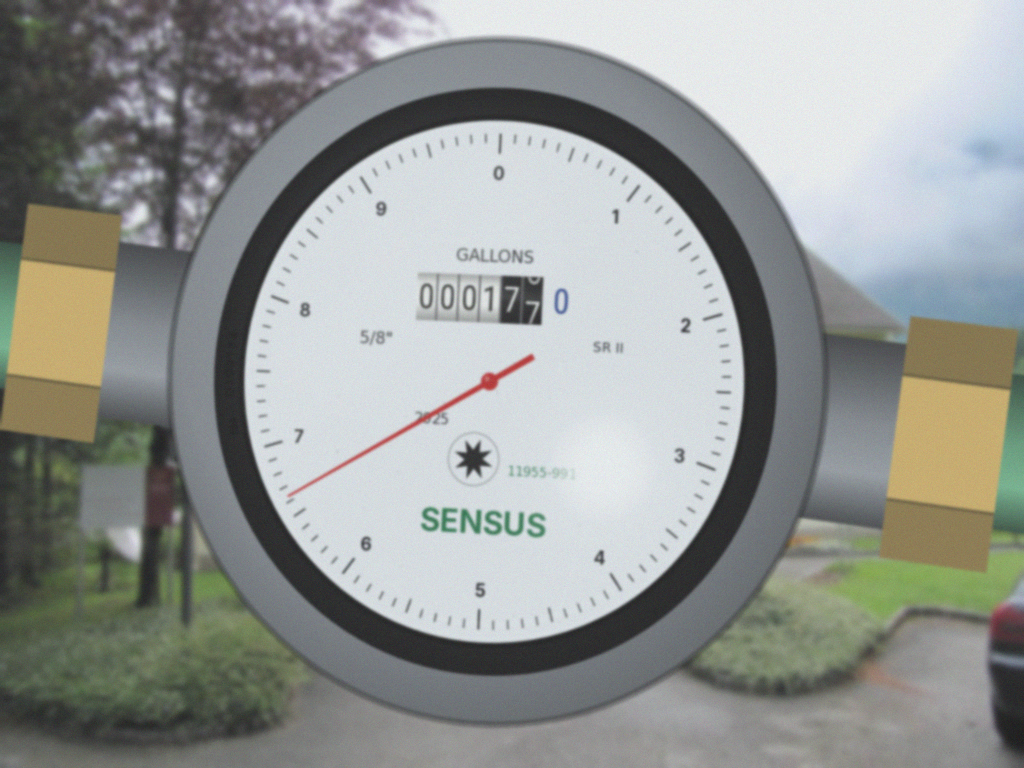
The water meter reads 1766.6gal
